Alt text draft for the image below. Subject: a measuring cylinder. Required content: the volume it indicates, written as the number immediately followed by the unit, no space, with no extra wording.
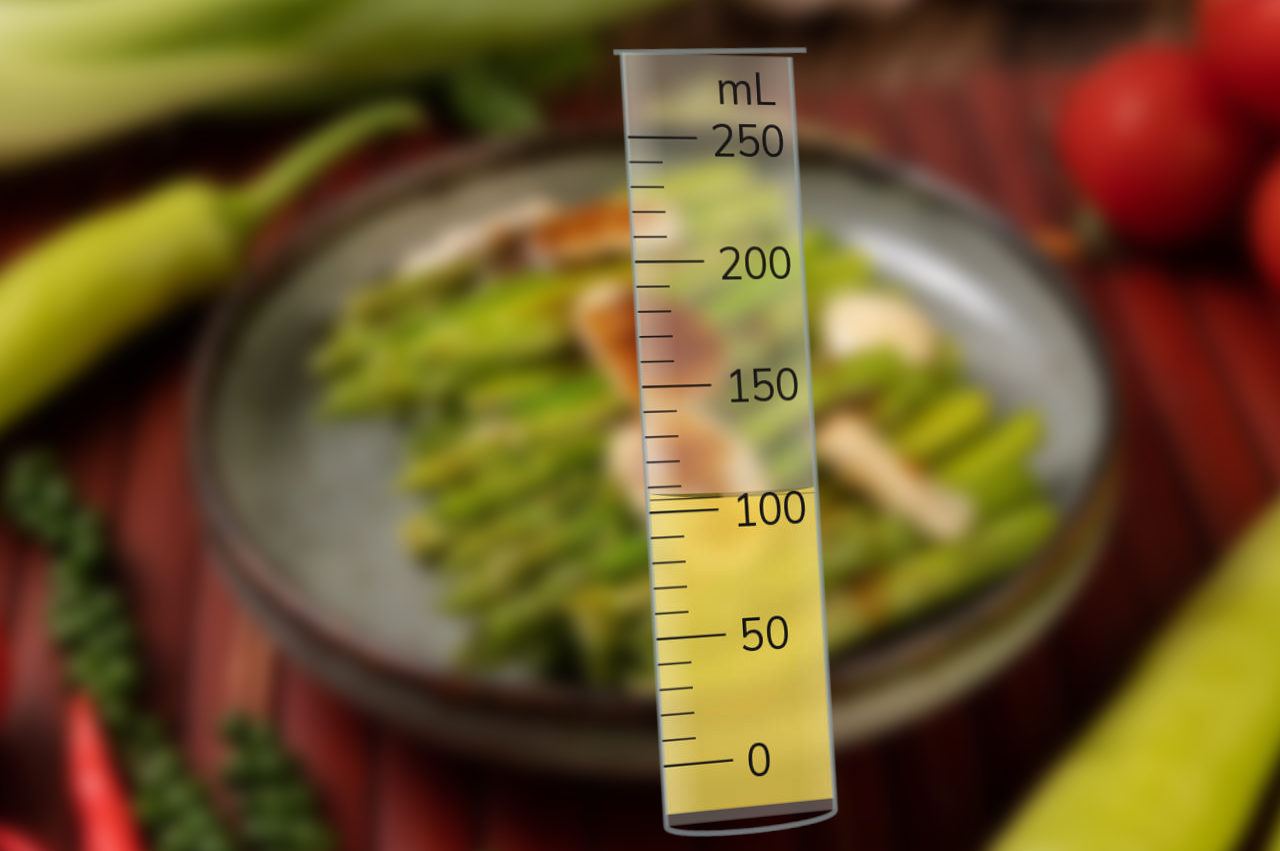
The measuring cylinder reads 105mL
